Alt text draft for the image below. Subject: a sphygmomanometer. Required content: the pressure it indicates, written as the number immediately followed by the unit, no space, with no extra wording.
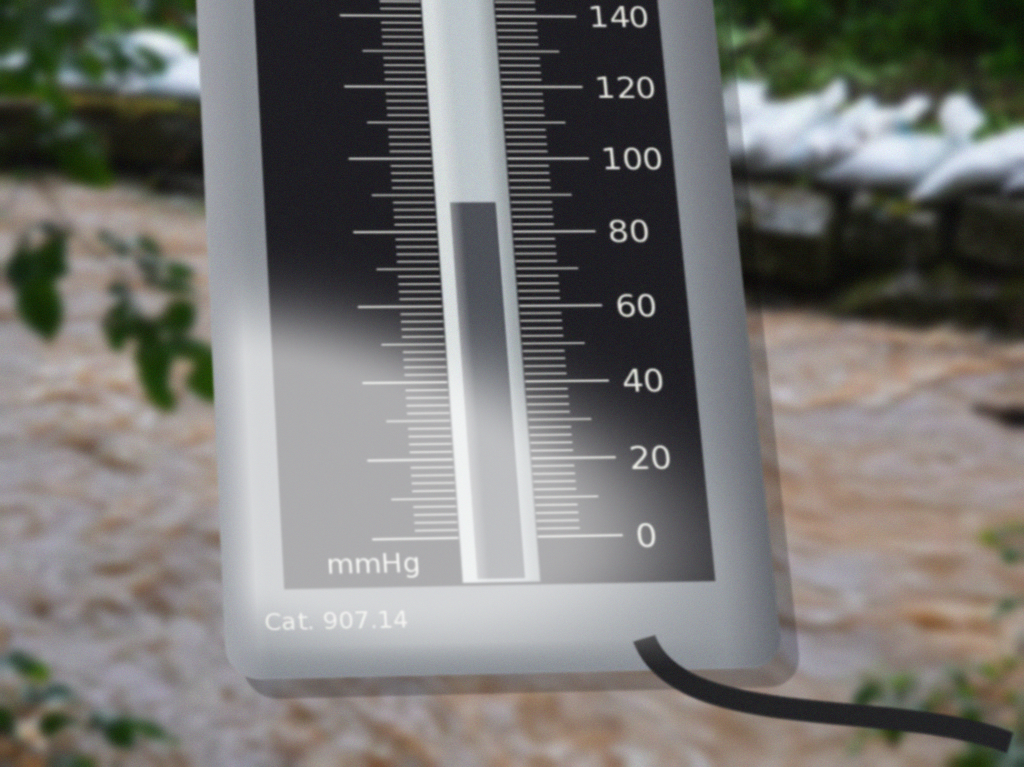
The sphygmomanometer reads 88mmHg
